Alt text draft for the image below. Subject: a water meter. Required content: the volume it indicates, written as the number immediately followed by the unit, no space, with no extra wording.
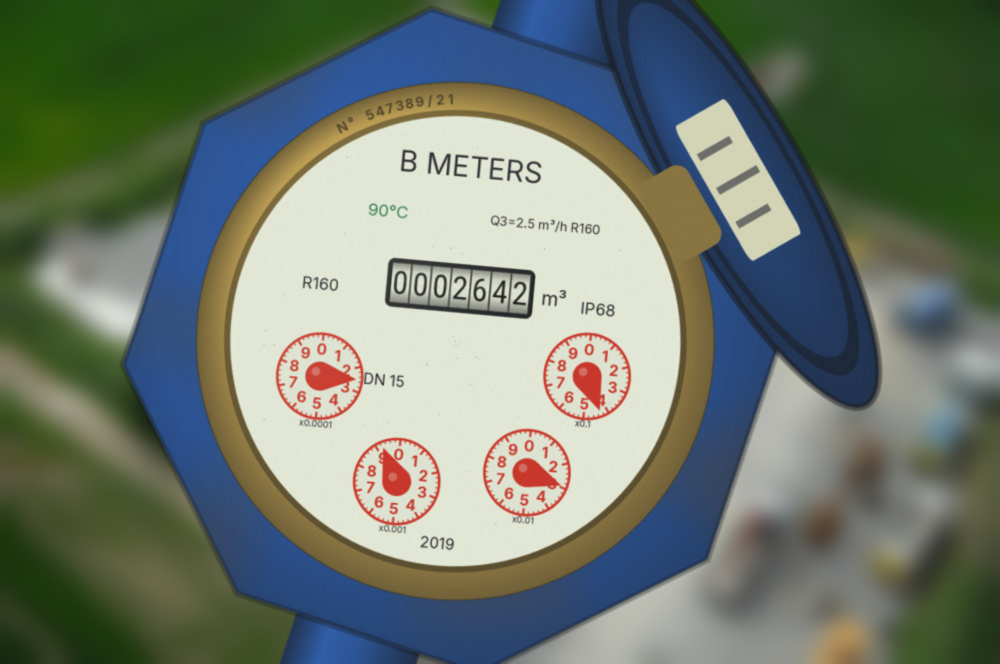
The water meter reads 2642.4292m³
